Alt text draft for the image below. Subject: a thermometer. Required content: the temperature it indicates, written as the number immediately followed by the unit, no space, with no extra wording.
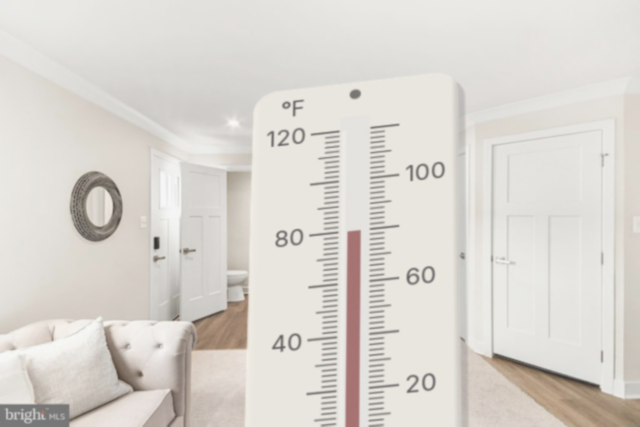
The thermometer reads 80°F
